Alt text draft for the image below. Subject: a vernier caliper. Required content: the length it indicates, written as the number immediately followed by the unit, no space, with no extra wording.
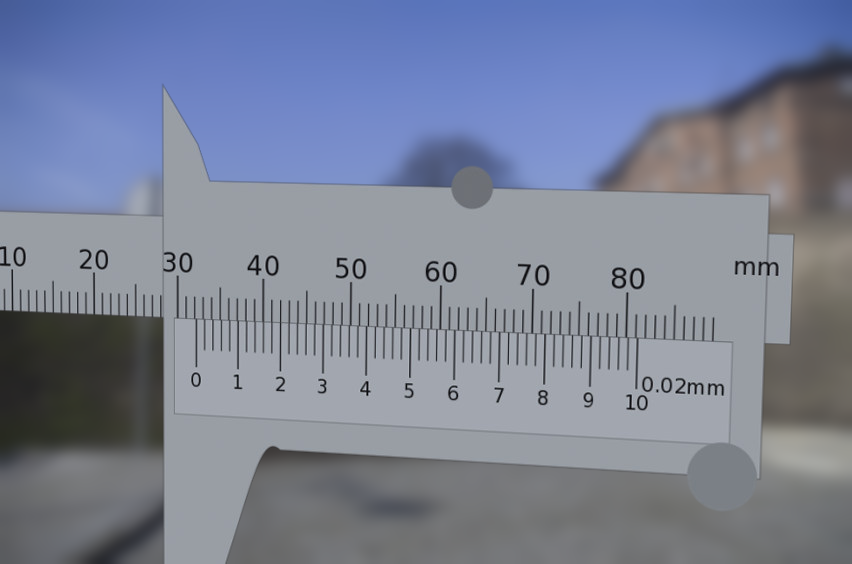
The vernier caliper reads 32.2mm
